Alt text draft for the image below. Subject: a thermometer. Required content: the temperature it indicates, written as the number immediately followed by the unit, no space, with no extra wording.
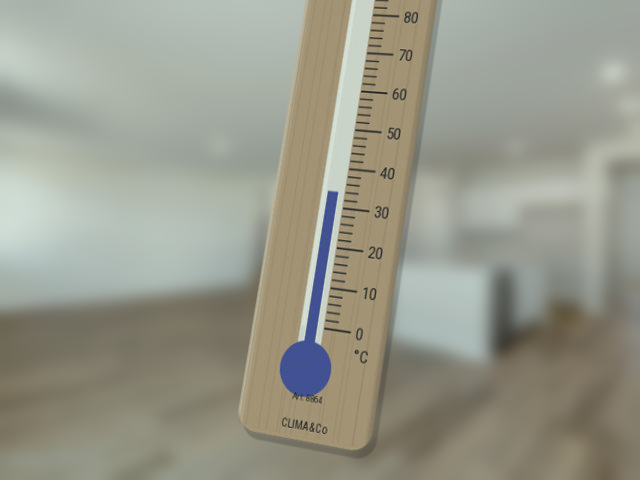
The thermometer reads 34°C
